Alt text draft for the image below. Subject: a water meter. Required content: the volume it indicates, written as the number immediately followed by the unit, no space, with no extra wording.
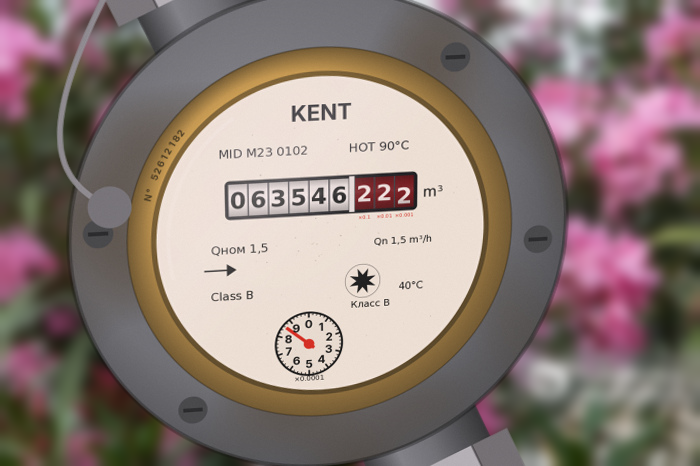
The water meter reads 63546.2218m³
